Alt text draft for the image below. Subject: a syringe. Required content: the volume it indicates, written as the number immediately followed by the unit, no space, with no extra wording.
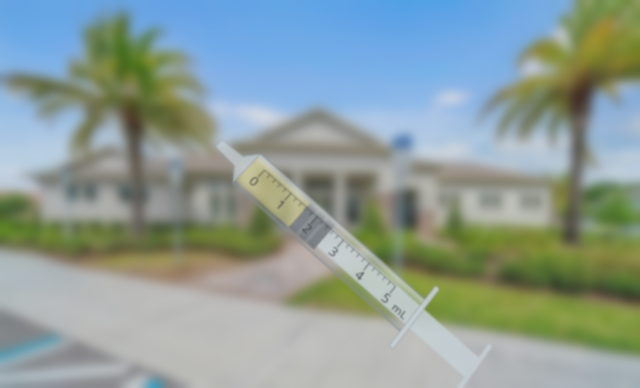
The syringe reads 1.6mL
